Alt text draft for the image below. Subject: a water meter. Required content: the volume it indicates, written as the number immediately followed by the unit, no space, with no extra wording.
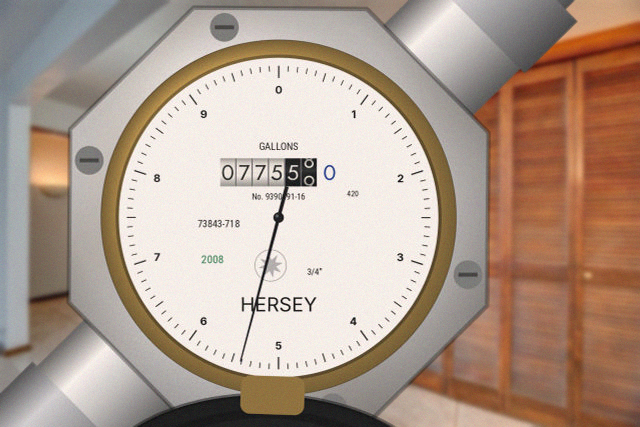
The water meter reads 775585.4gal
